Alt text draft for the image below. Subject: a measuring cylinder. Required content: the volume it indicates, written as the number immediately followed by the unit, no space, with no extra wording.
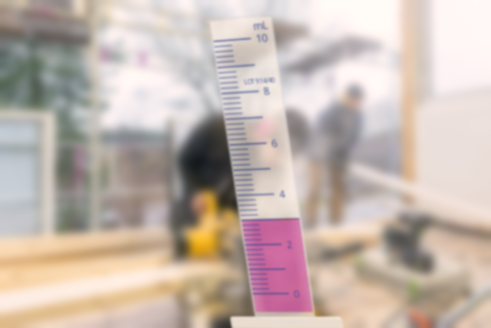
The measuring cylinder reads 3mL
